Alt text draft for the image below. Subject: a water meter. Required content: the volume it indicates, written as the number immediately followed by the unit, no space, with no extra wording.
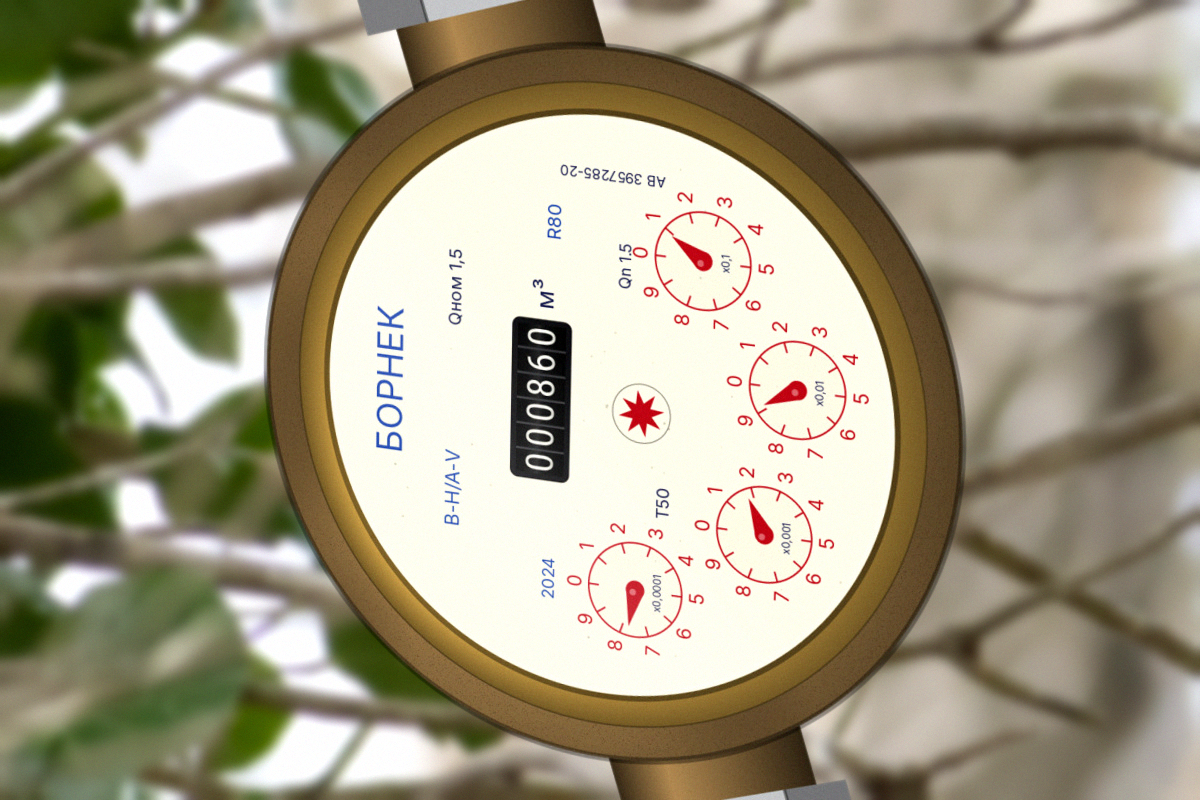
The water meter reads 860.0917m³
